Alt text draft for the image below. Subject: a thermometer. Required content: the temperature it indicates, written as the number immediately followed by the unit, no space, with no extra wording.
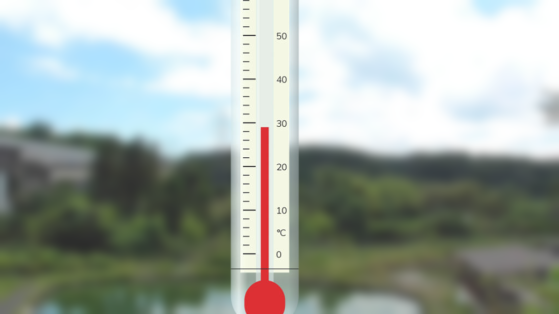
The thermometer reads 29°C
